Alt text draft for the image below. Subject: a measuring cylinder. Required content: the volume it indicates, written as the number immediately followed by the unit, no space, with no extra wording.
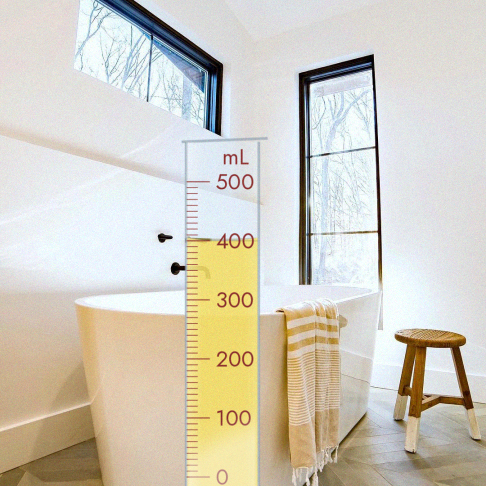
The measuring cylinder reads 400mL
